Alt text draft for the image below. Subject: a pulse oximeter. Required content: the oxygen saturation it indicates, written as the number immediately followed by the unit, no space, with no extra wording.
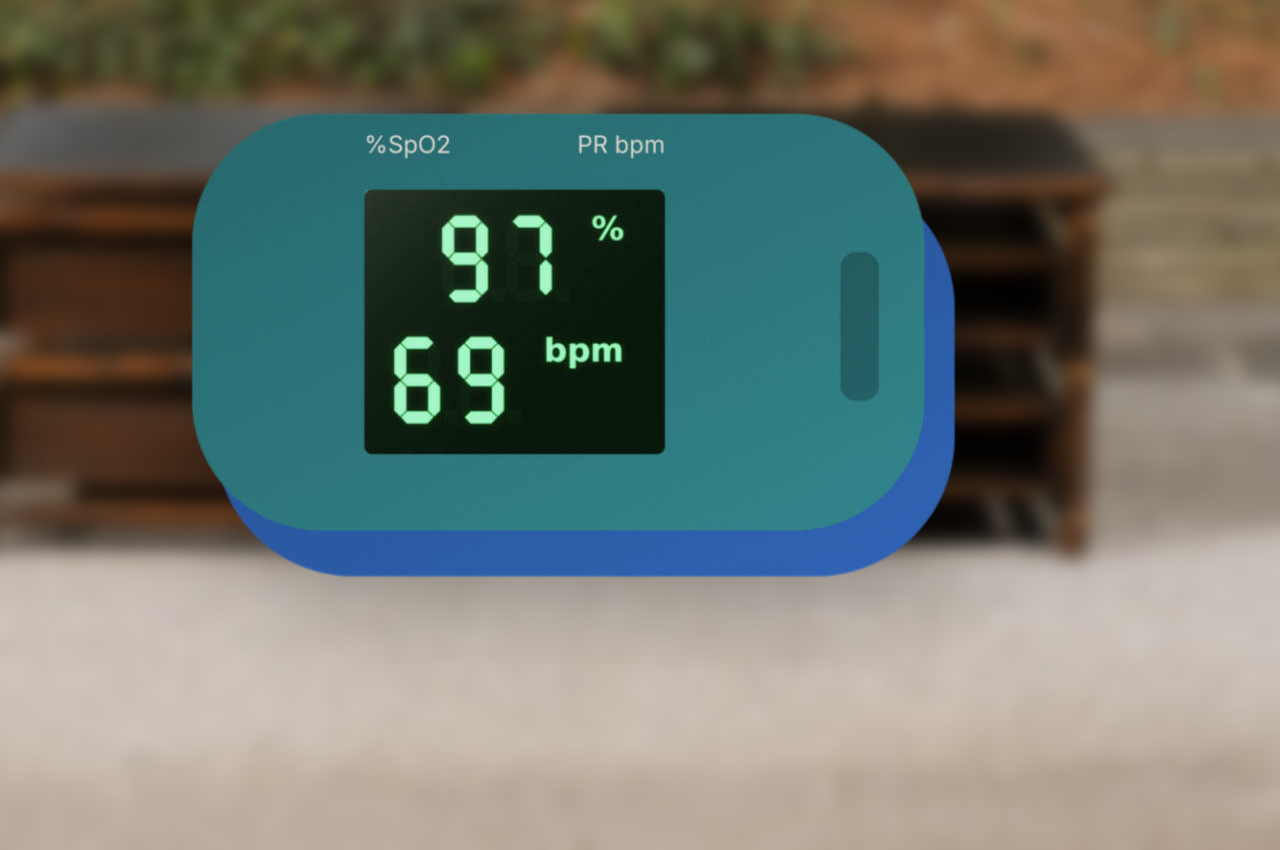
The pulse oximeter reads 97%
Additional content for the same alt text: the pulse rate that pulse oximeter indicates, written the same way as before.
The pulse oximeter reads 69bpm
